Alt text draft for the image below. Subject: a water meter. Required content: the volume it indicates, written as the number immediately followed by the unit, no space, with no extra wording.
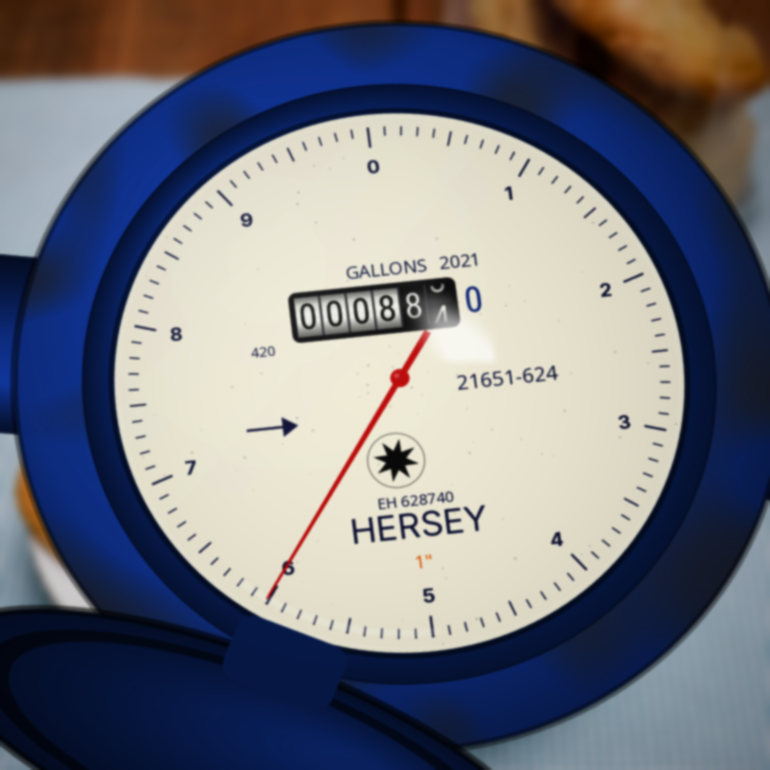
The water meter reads 8836.0gal
